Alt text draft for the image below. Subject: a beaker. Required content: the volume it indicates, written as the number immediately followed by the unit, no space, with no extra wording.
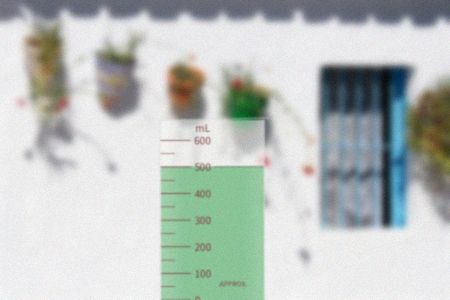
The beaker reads 500mL
